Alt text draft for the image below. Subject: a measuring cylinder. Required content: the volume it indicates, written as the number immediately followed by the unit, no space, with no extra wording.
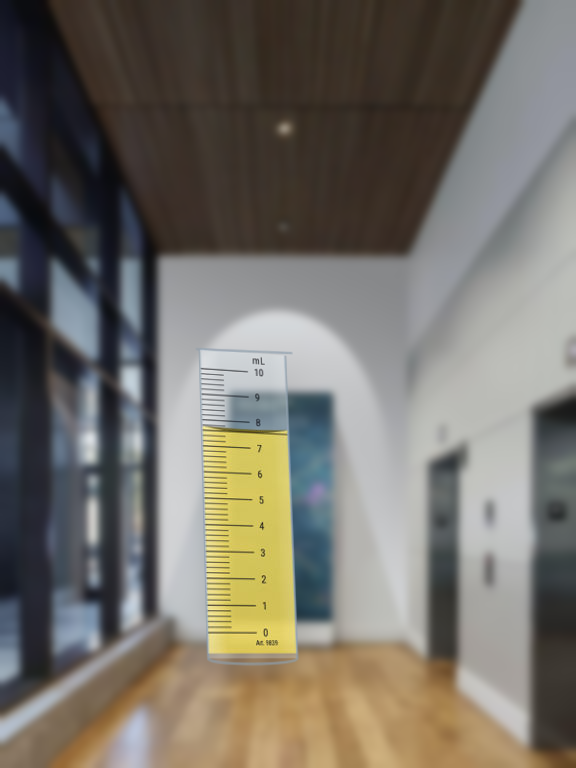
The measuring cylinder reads 7.6mL
